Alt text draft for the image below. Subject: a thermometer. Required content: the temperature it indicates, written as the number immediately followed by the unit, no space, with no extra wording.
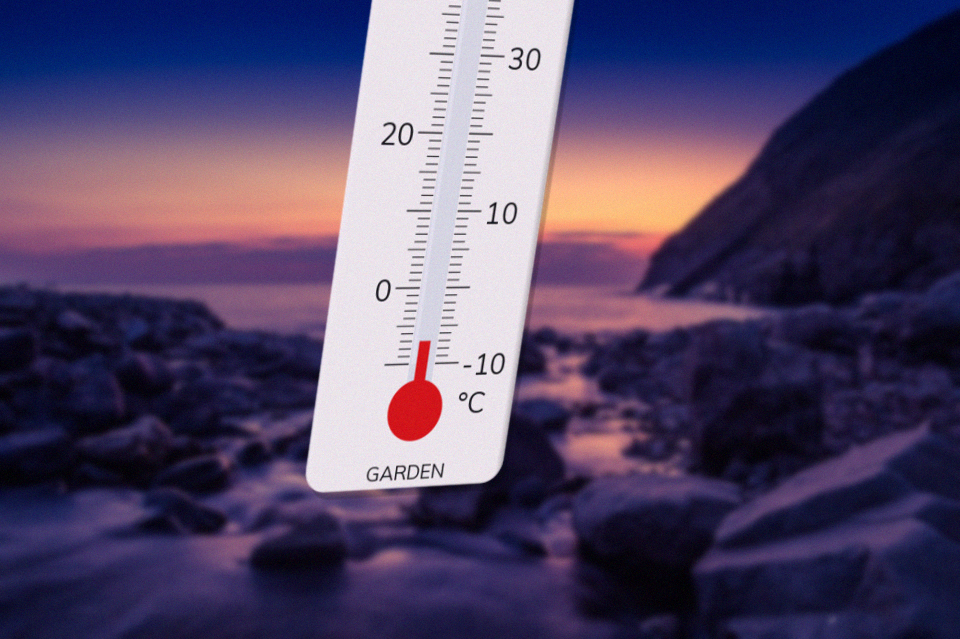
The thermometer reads -7°C
